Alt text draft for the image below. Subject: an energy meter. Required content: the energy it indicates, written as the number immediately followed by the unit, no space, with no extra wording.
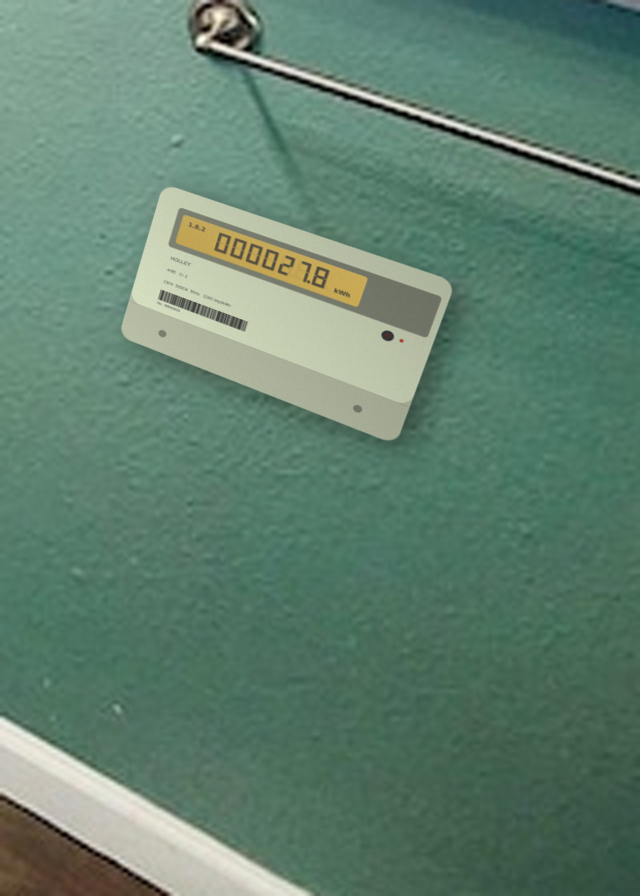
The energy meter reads 27.8kWh
